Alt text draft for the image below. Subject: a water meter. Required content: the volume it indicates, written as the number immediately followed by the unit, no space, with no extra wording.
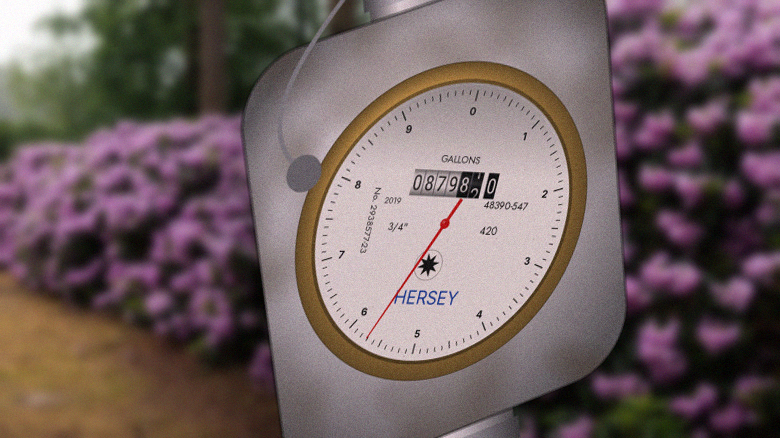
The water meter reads 879815.7gal
